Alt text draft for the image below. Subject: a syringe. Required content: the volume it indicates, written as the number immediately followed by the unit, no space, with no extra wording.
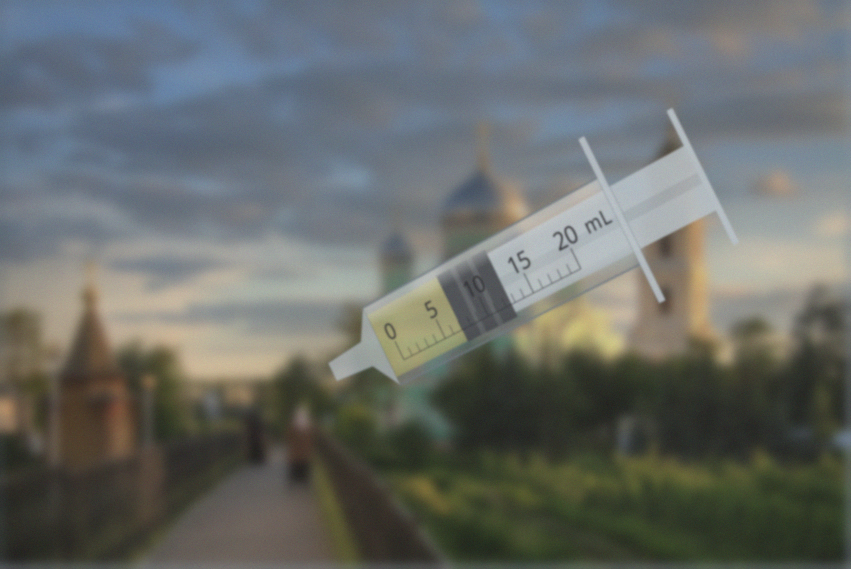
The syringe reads 7mL
